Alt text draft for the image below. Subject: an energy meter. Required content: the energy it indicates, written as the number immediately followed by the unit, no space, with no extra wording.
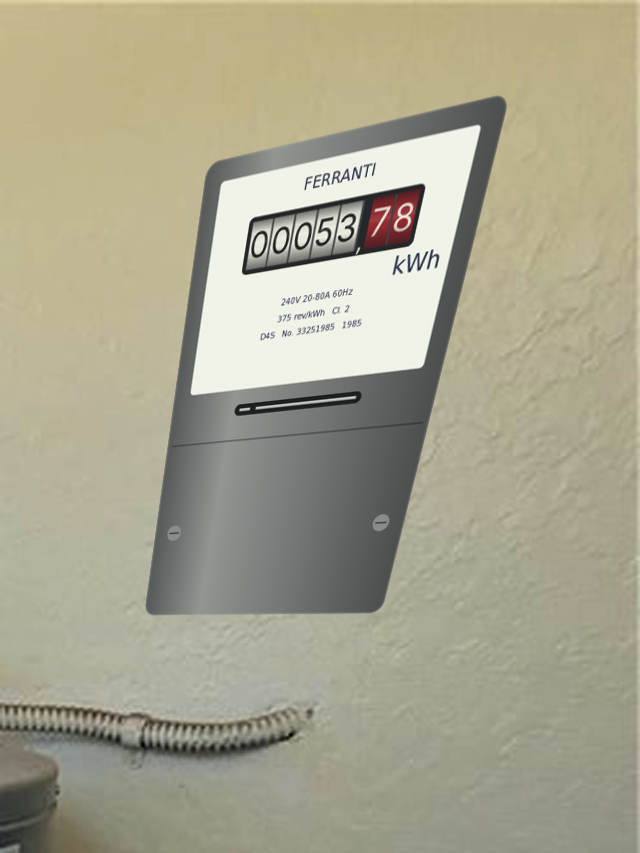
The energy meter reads 53.78kWh
